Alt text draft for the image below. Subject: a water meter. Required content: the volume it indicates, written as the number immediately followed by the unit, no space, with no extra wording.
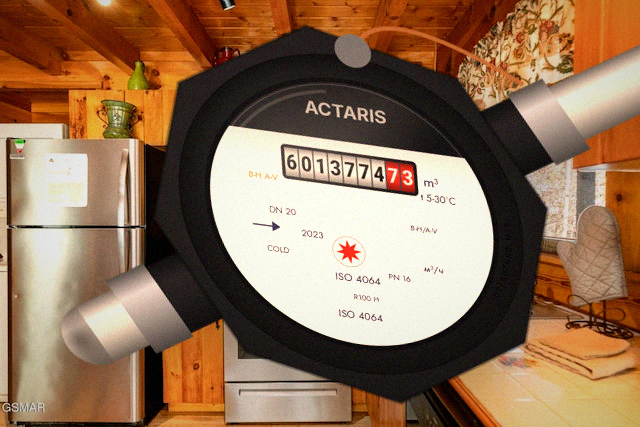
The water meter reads 6013774.73m³
